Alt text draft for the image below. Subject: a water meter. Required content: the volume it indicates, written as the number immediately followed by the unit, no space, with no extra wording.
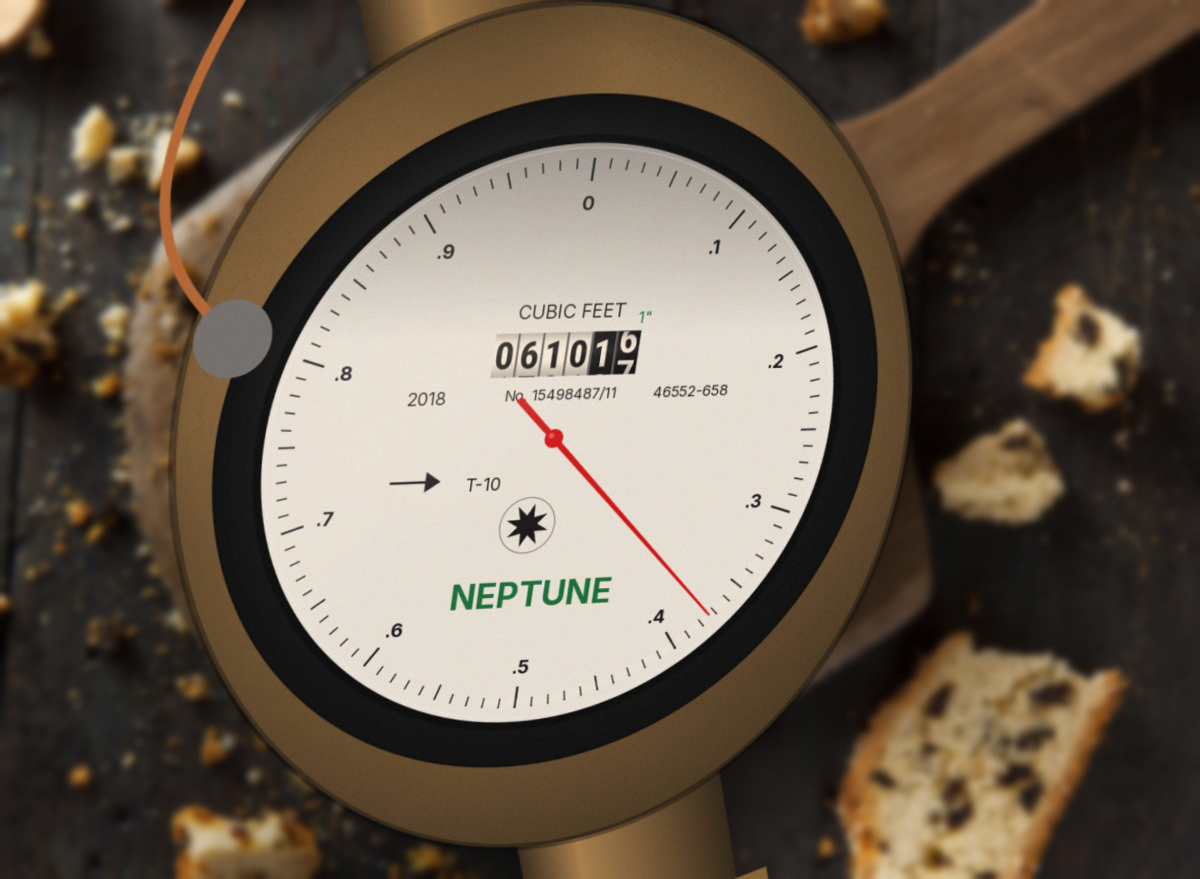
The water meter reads 61016.37ft³
